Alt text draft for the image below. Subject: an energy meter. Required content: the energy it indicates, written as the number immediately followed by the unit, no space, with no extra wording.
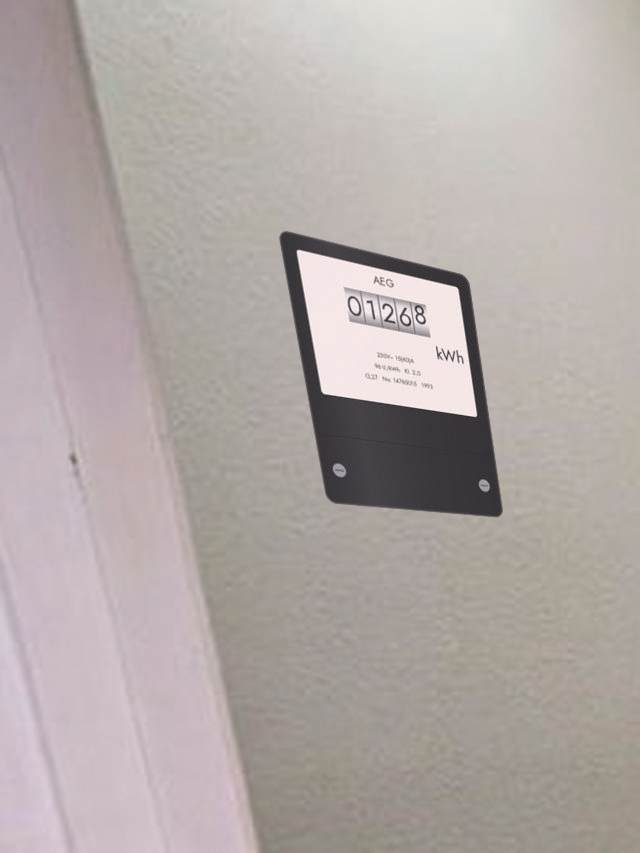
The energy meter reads 1268kWh
